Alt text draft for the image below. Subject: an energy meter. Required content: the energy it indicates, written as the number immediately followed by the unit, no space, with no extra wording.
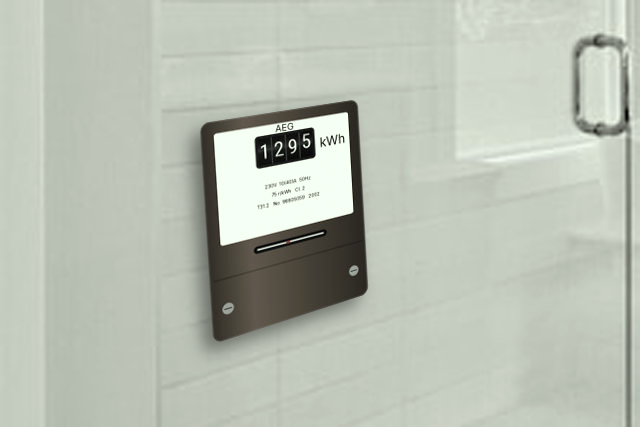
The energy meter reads 1295kWh
